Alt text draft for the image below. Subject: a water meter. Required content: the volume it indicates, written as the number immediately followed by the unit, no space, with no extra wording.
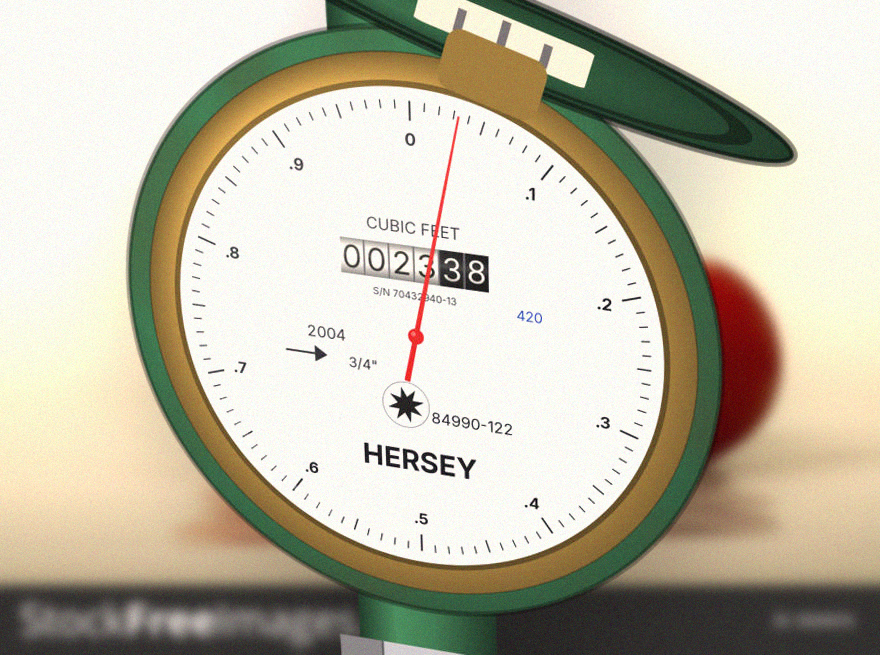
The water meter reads 2338.03ft³
